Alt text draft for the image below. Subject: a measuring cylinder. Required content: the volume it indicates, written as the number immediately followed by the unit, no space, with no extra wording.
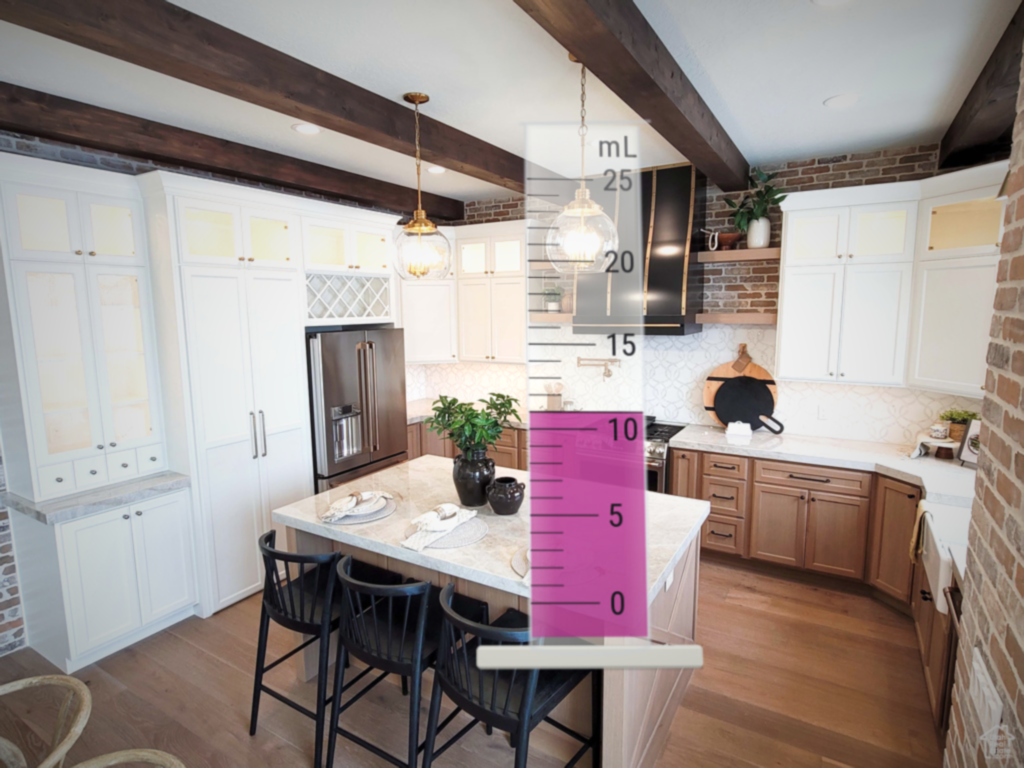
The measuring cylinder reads 11mL
